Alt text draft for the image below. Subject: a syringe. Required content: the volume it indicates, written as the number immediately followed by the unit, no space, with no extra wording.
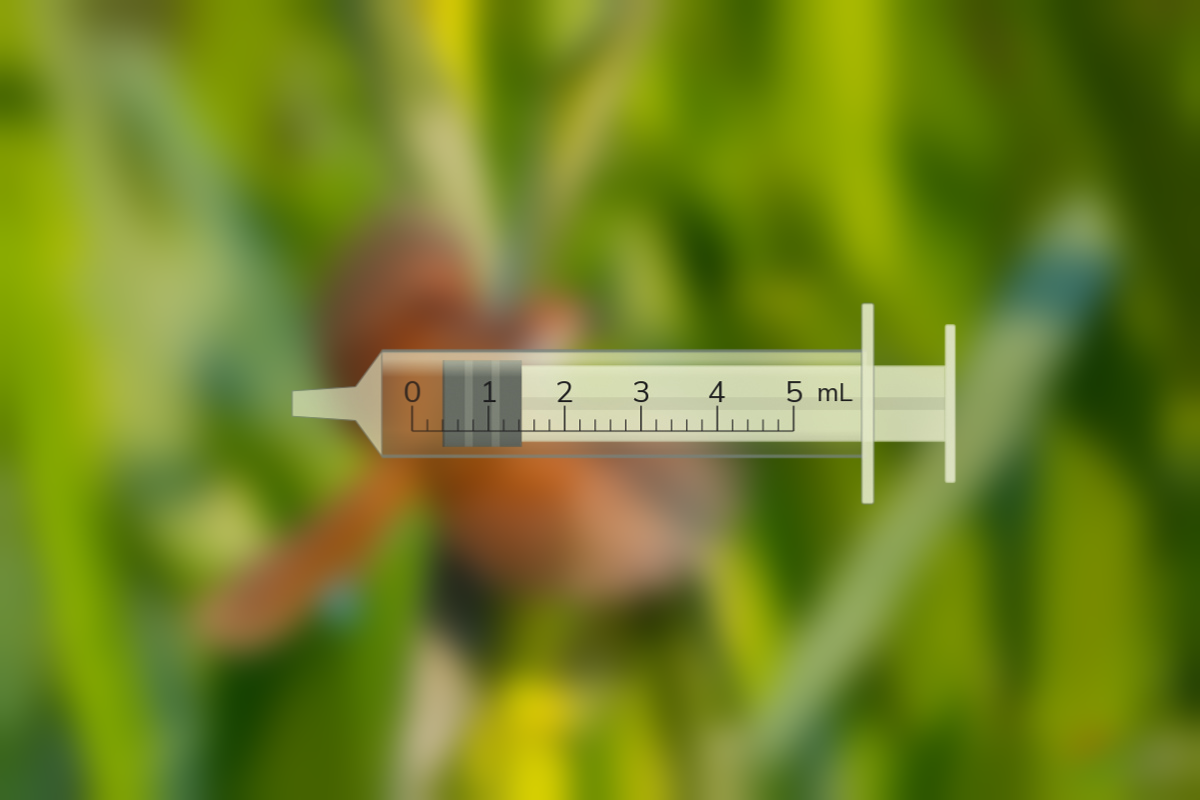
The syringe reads 0.4mL
